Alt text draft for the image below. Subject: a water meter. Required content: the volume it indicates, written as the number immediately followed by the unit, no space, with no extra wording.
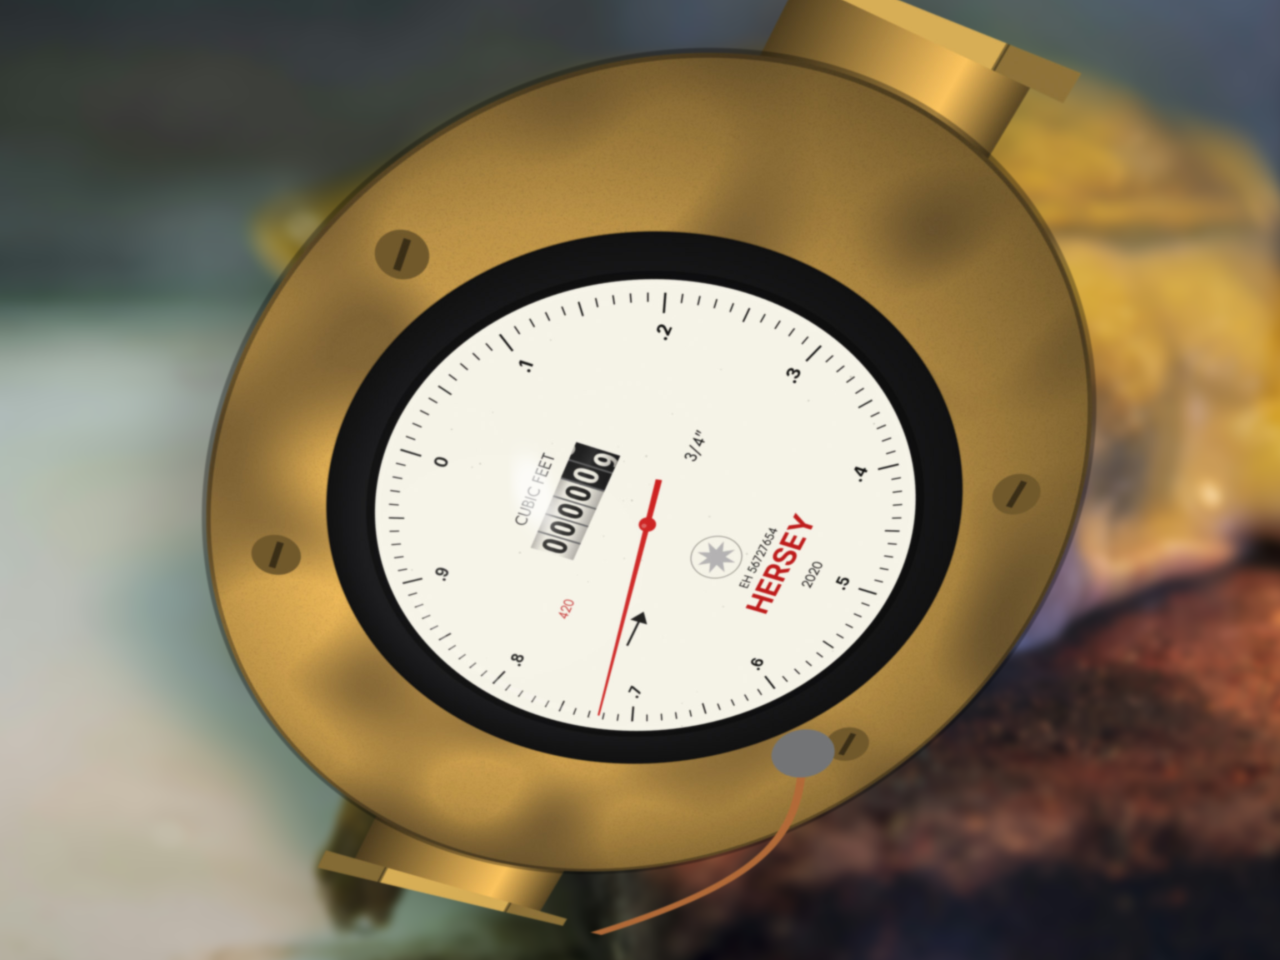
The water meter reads 8.72ft³
